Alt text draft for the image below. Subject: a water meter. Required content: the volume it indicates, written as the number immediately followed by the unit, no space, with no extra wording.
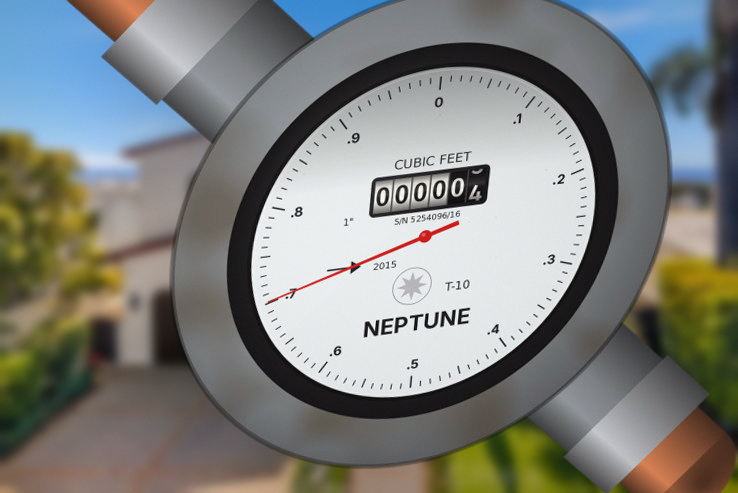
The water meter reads 3.70ft³
